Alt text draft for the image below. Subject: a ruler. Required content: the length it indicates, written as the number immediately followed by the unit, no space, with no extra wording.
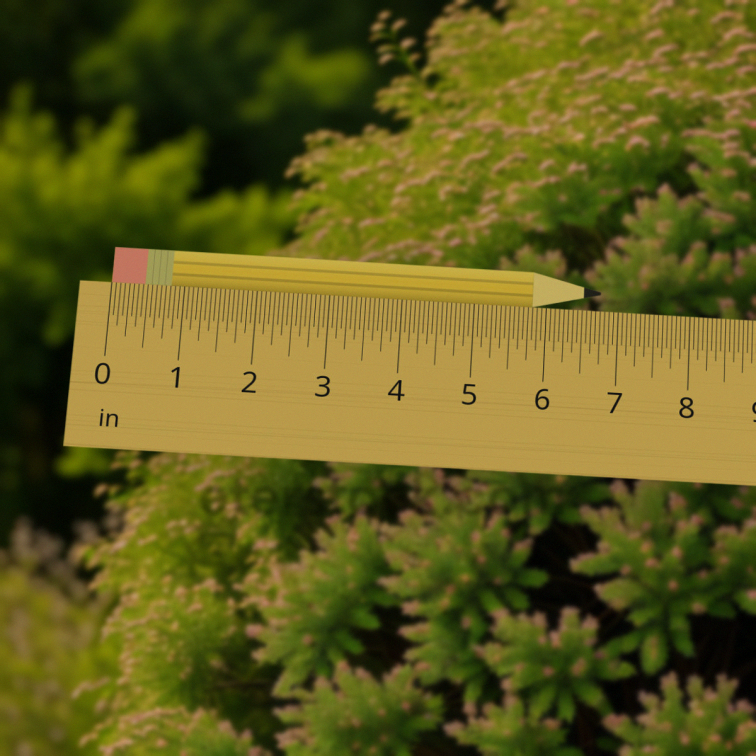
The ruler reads 6.75in
